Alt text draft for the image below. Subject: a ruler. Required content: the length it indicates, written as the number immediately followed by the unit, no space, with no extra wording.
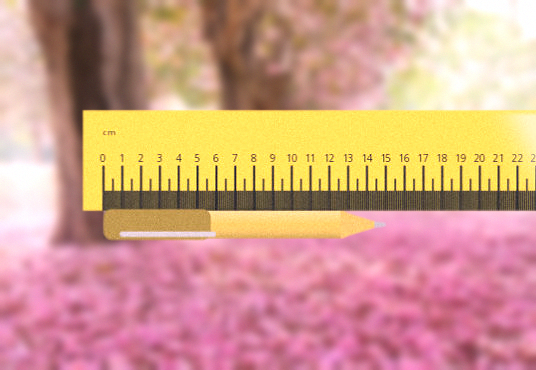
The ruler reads 15cm
